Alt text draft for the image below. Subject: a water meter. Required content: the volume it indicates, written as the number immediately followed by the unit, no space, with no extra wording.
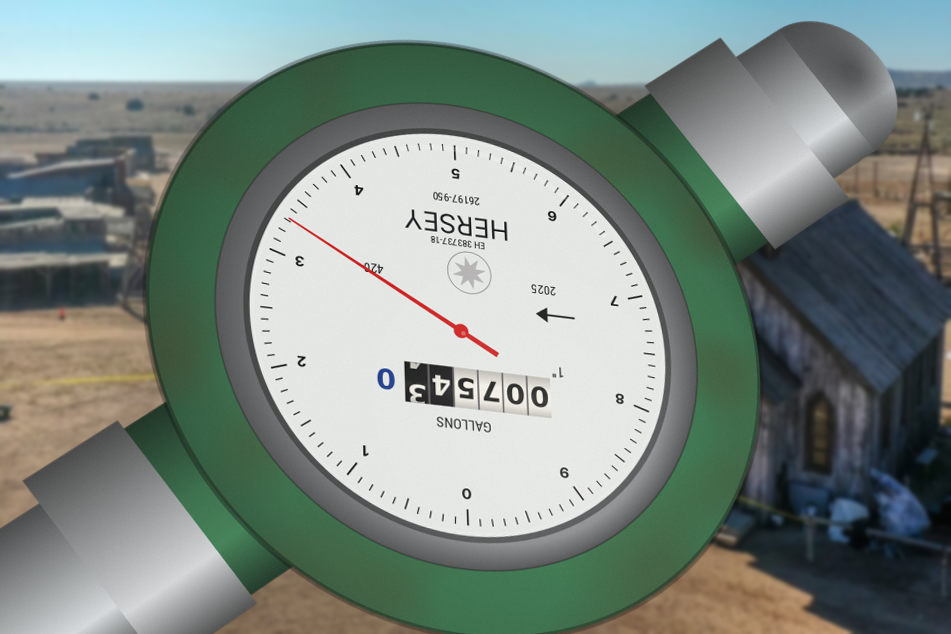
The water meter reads 75433.3gal
